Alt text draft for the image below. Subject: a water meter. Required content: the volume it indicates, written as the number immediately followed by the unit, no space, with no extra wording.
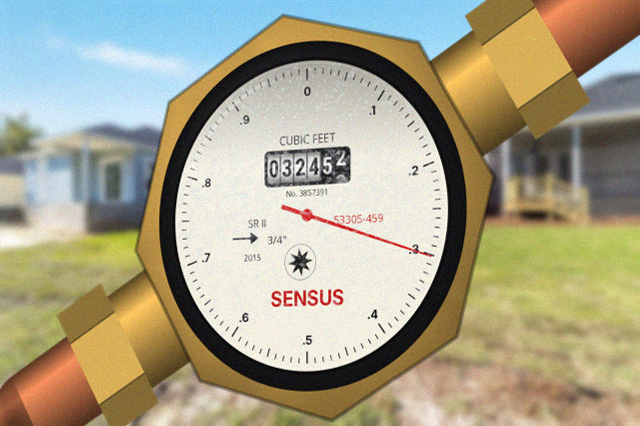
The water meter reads 32452.30ft³
